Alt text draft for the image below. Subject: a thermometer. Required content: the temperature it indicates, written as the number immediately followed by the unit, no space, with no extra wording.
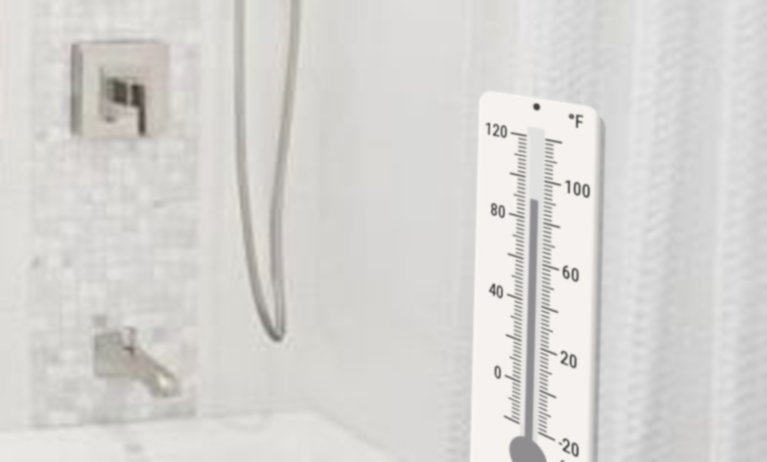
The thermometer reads 90°F
